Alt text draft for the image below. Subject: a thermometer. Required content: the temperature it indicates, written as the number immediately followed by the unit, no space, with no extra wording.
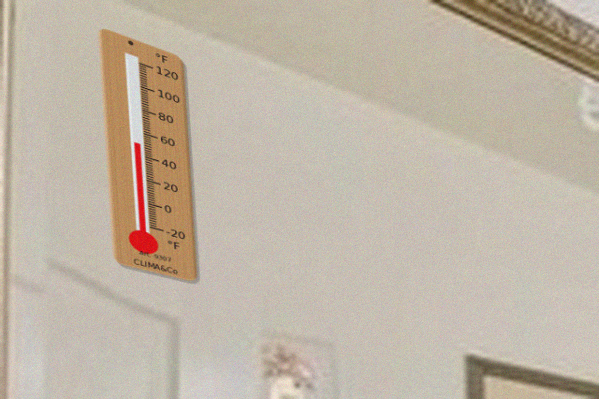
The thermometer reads 50°F
